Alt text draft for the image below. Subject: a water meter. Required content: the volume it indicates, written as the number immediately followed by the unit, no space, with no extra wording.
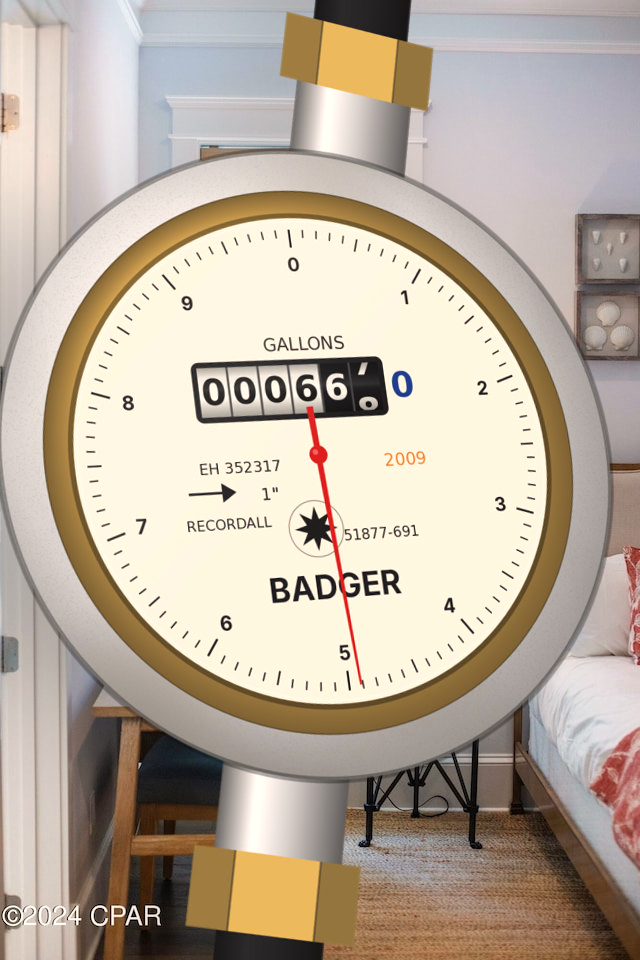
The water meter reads 6674.9gal
